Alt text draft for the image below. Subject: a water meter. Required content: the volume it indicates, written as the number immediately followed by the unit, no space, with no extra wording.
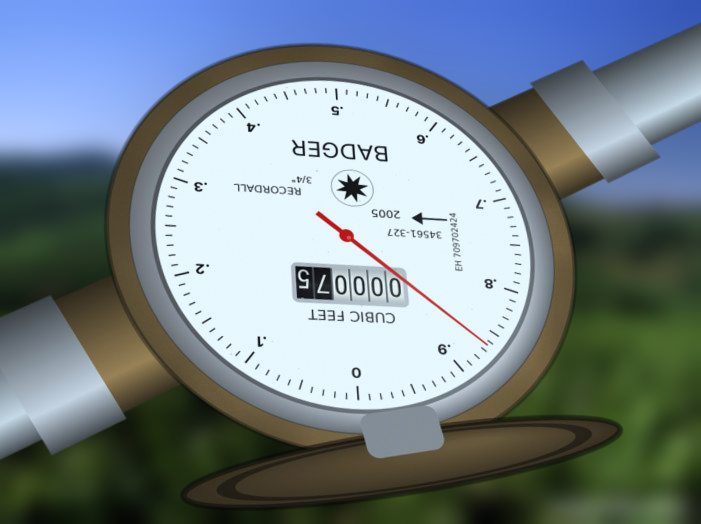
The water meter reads 74.86ft³
